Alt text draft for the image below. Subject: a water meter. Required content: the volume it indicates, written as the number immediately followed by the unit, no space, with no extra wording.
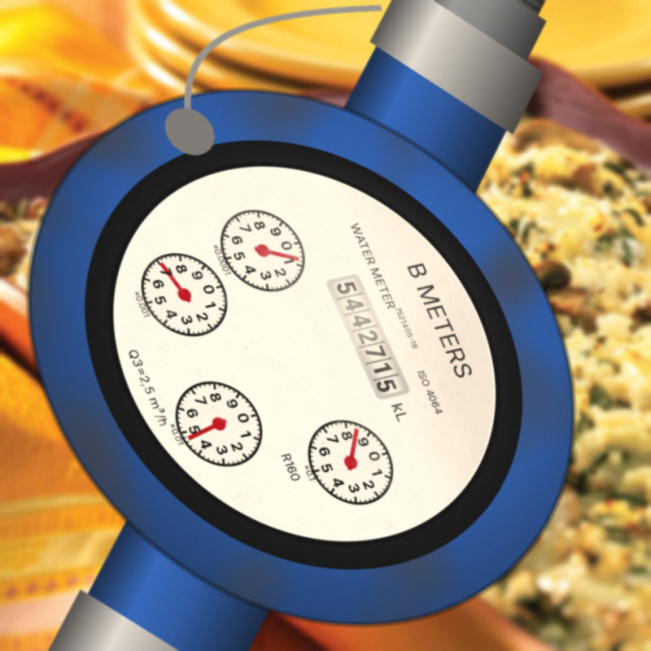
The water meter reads 5442714.8470kL
